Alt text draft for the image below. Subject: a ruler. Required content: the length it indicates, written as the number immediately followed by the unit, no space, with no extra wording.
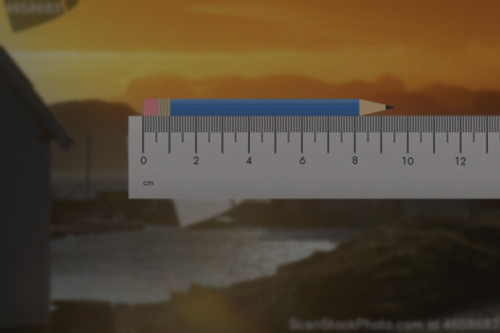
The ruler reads 9.5cm
